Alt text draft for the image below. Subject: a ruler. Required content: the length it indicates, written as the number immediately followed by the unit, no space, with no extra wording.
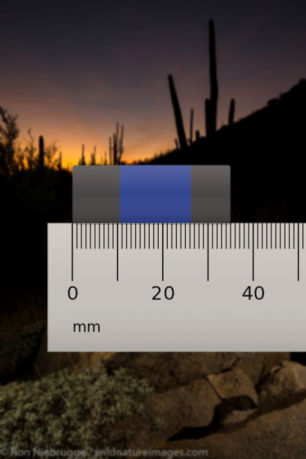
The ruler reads 35mm
